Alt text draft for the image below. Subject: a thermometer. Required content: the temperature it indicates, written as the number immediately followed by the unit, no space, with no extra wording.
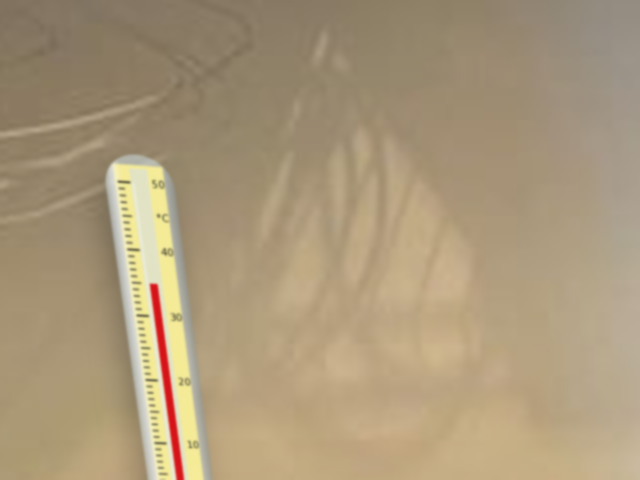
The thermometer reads 35°C
